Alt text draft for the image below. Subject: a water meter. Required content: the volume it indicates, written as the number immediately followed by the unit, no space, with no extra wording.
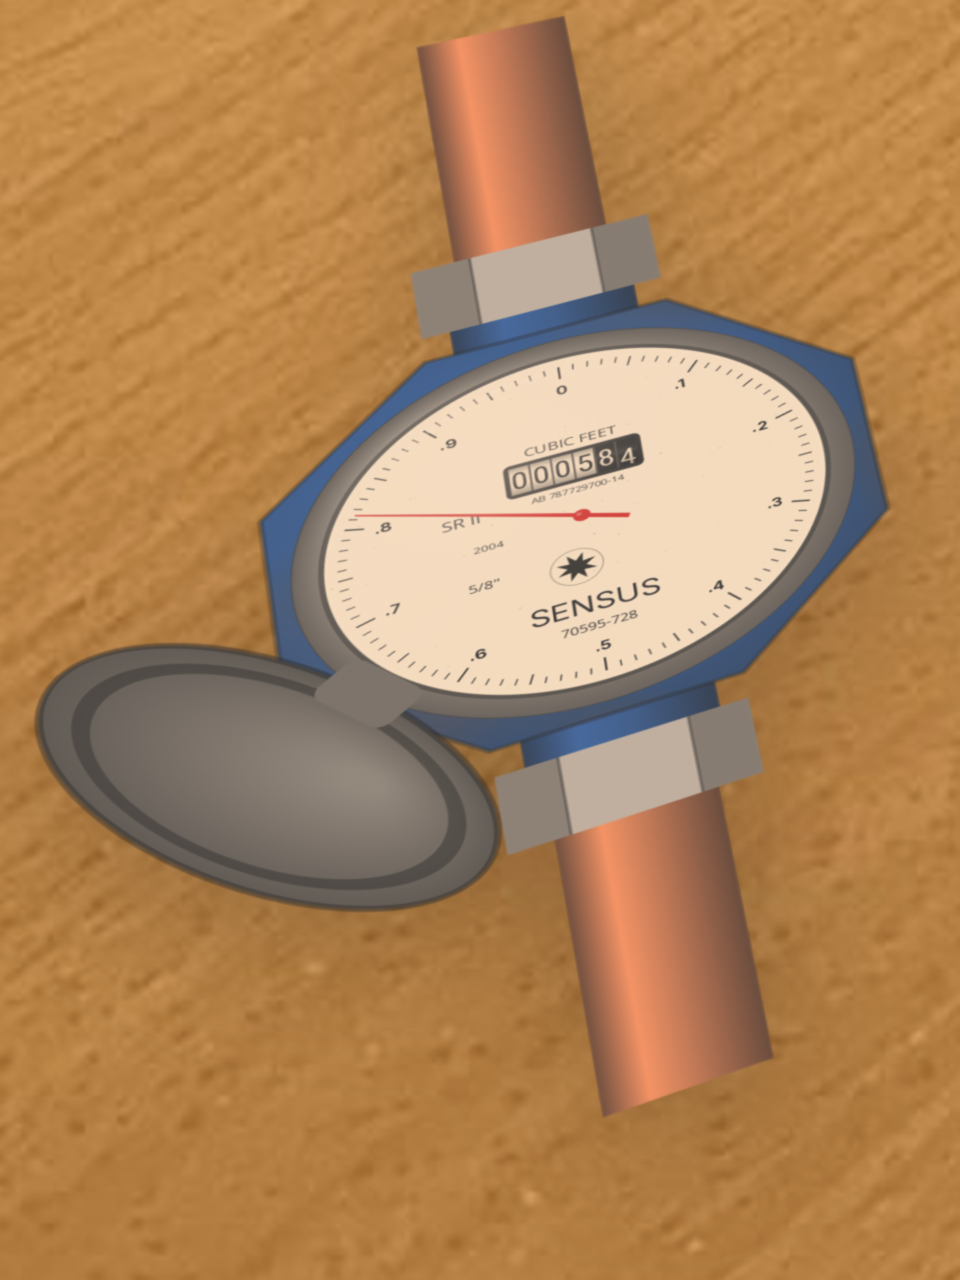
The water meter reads 583.81ft³
